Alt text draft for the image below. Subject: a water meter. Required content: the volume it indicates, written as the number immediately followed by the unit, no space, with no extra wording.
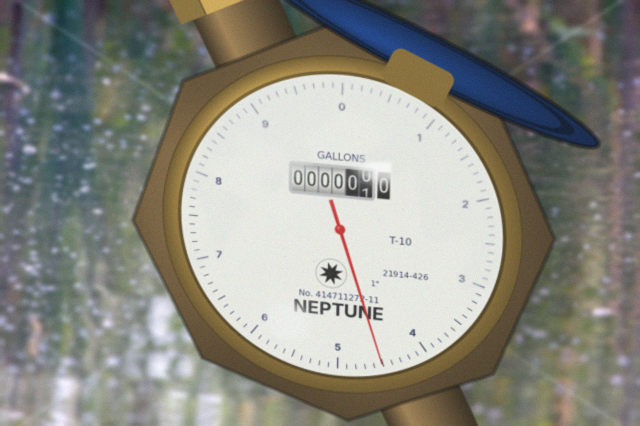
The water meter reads 4.5gal
